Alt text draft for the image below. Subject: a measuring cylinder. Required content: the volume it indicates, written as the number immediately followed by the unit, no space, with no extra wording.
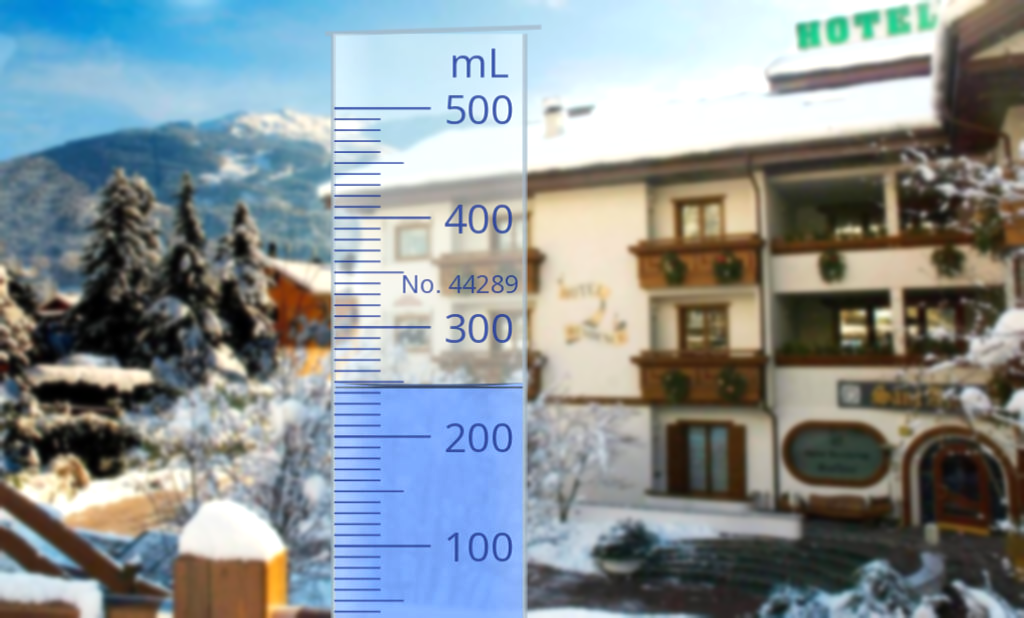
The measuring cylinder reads 245mL
